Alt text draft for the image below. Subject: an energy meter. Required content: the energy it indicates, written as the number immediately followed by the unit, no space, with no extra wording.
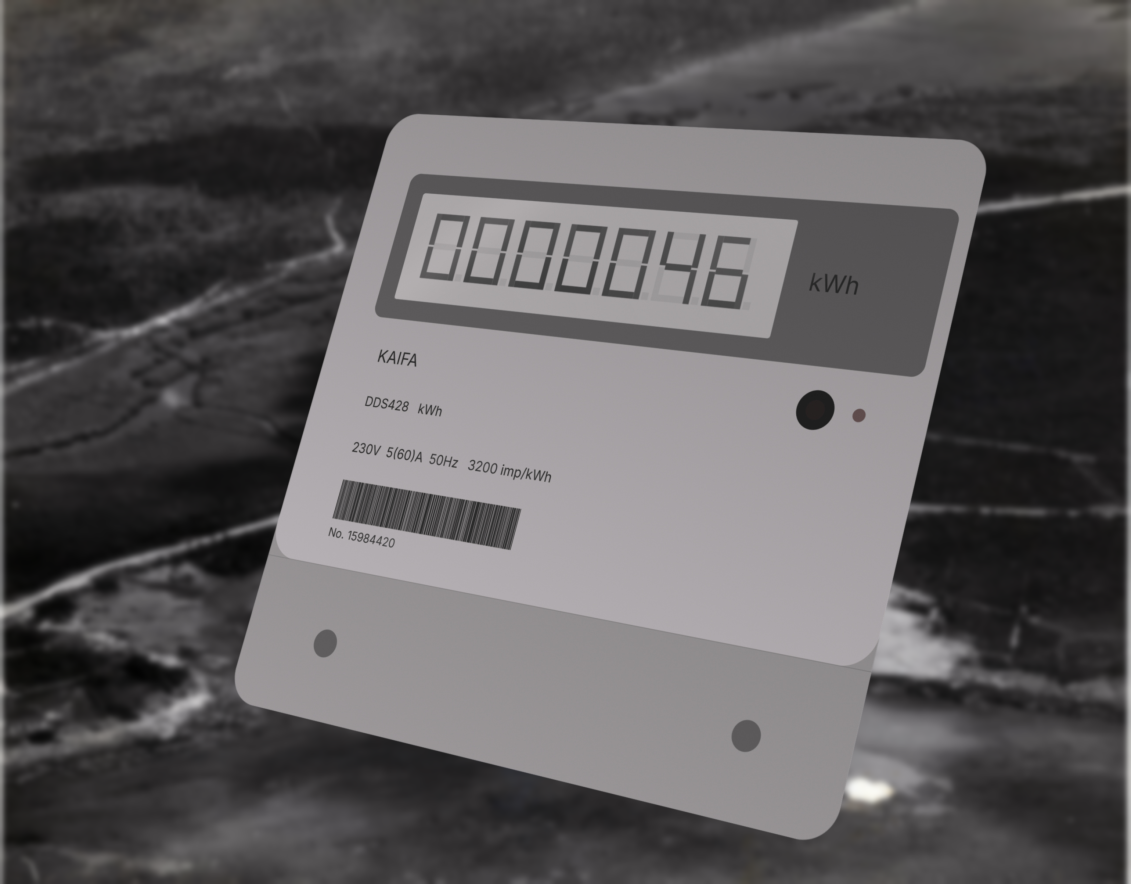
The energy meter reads 46kWh
